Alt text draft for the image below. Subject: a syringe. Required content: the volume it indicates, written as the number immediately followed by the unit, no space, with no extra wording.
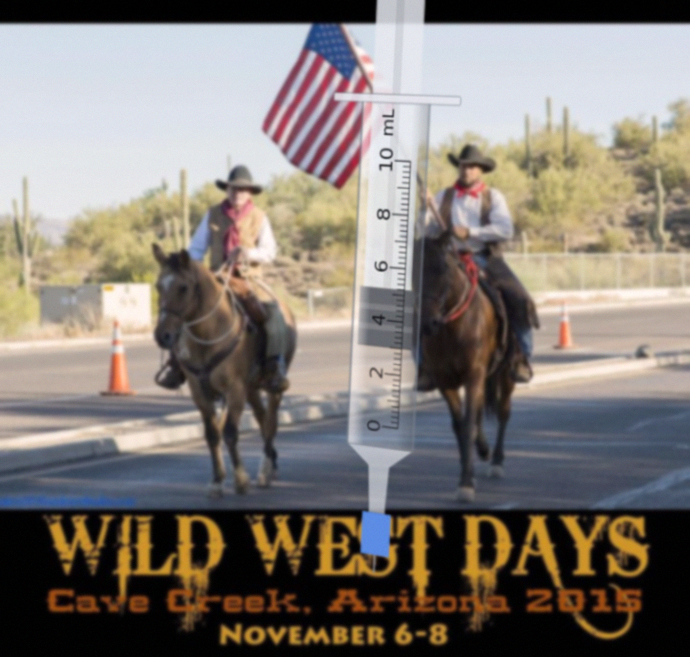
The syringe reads 3mL
